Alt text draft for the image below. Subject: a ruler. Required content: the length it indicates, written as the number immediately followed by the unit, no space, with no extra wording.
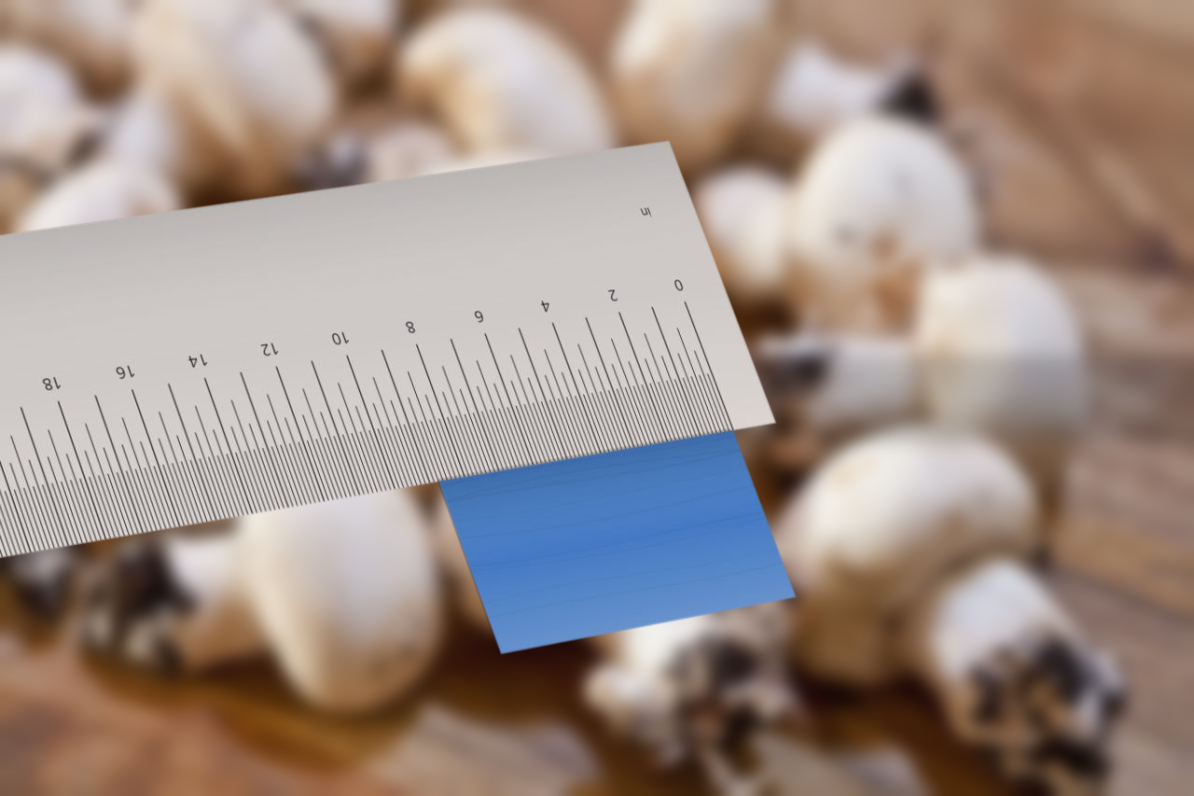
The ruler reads 8.75in
